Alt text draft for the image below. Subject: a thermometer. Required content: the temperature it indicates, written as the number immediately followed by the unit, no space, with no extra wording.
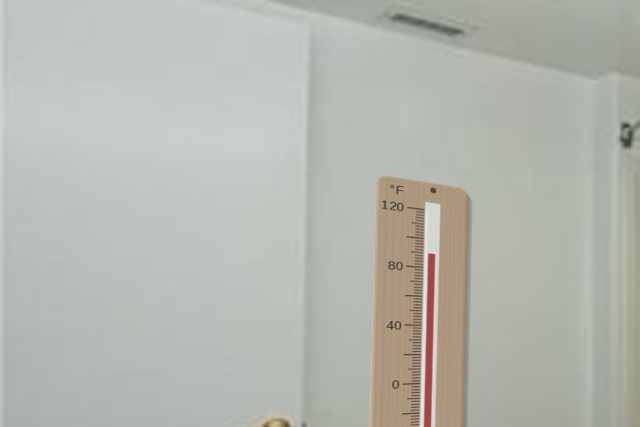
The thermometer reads 90°F
